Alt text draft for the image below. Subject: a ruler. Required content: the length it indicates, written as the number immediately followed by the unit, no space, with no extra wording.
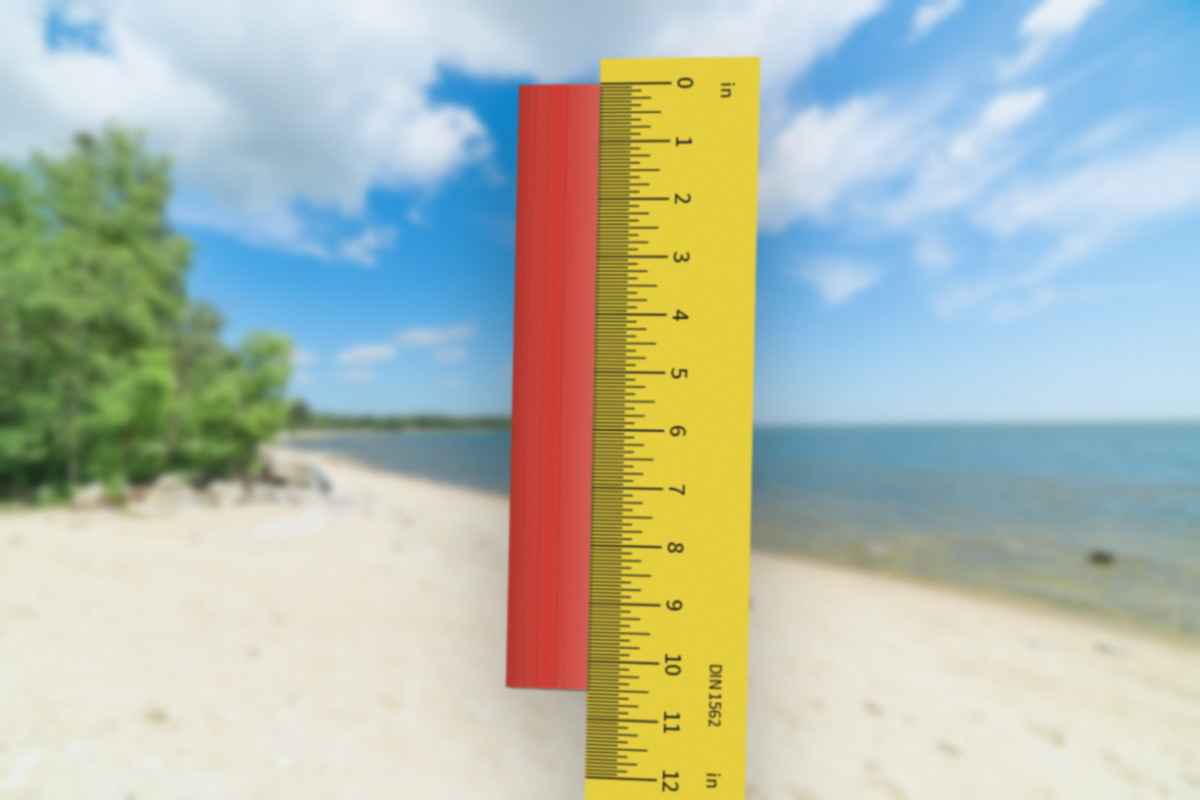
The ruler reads 10.5in
